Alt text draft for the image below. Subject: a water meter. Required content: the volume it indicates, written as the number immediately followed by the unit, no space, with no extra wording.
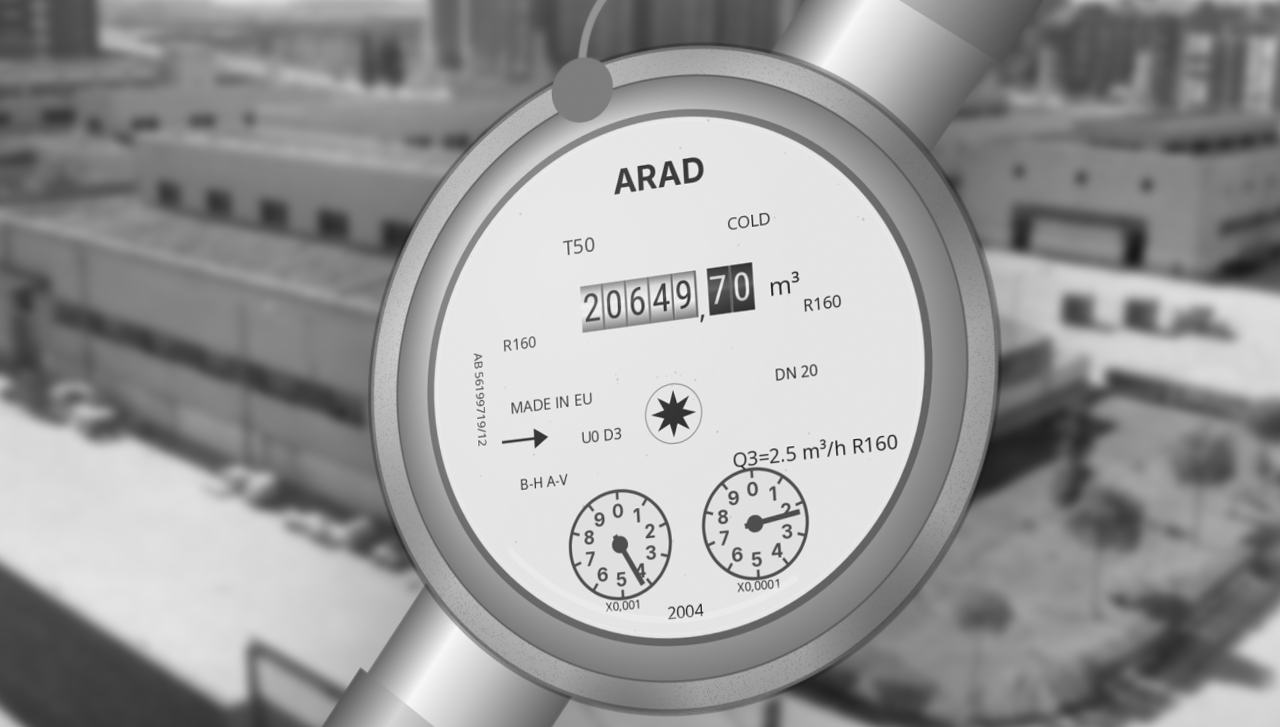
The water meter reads 20649.7042m³
